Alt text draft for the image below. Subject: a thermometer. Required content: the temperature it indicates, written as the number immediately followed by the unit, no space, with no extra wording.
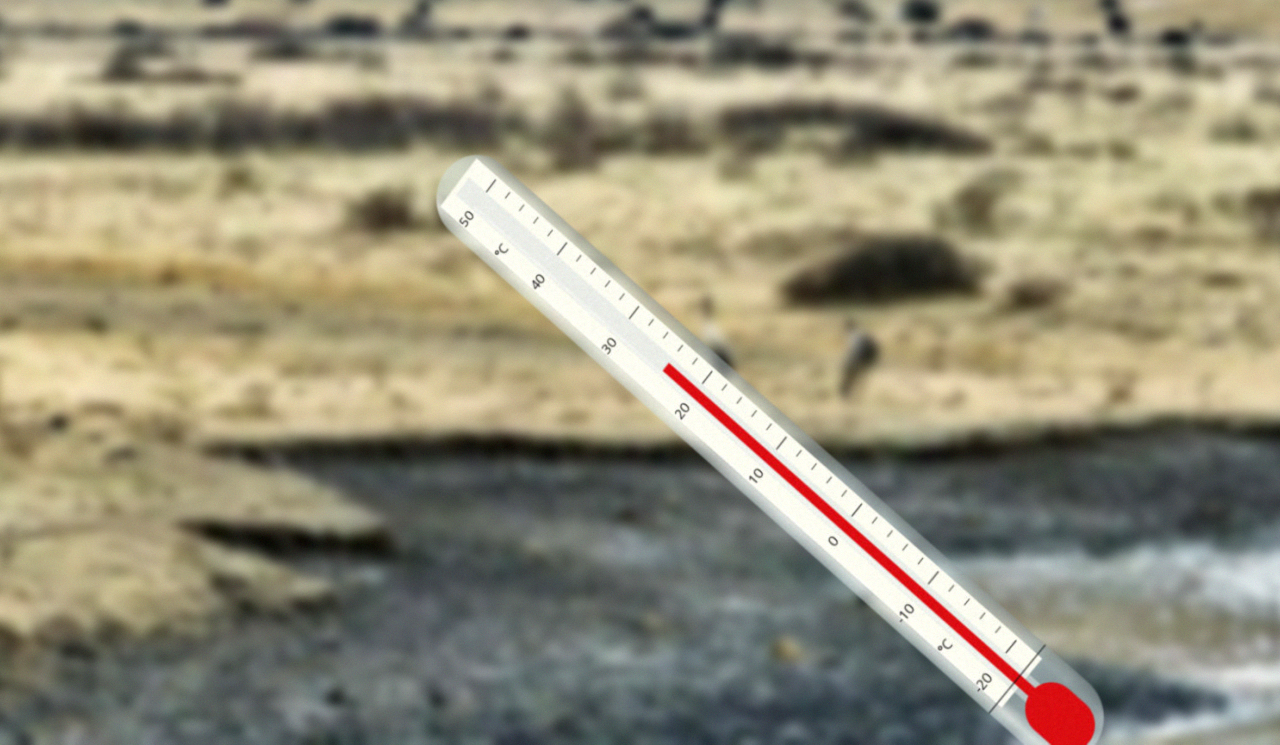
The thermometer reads 24°C
